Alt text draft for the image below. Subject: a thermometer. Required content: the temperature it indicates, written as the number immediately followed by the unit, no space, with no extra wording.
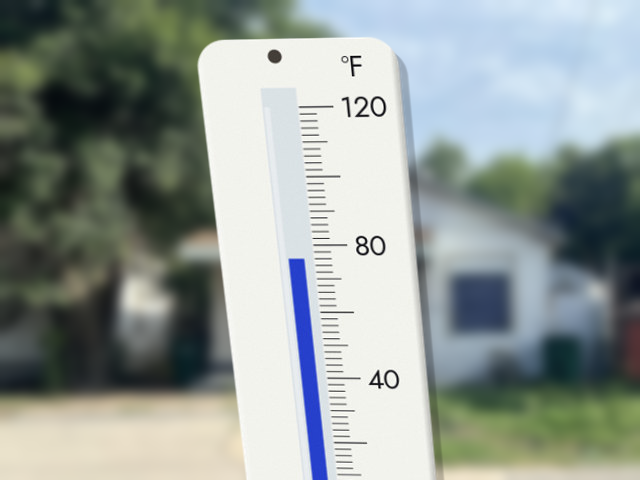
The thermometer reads 76°F
